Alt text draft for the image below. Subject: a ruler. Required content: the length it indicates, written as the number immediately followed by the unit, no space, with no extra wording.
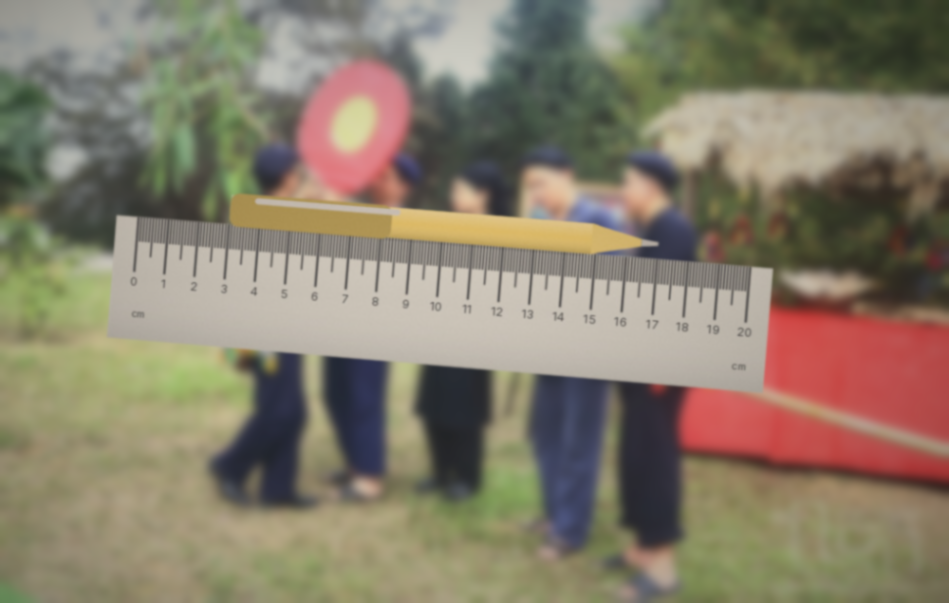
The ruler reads 14cm
